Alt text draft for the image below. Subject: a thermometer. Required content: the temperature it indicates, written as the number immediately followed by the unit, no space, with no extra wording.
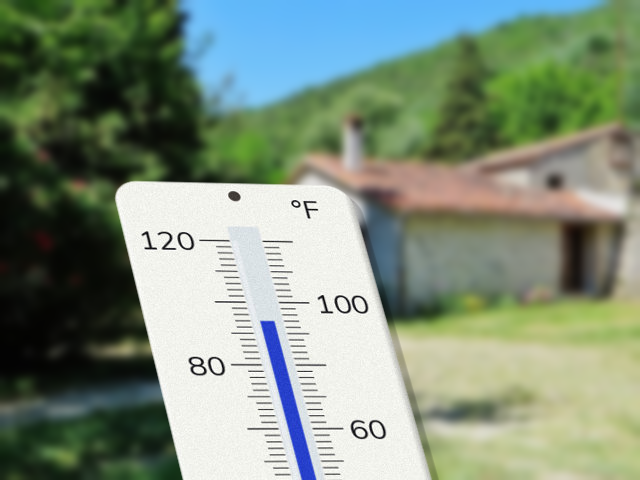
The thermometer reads 94°F
